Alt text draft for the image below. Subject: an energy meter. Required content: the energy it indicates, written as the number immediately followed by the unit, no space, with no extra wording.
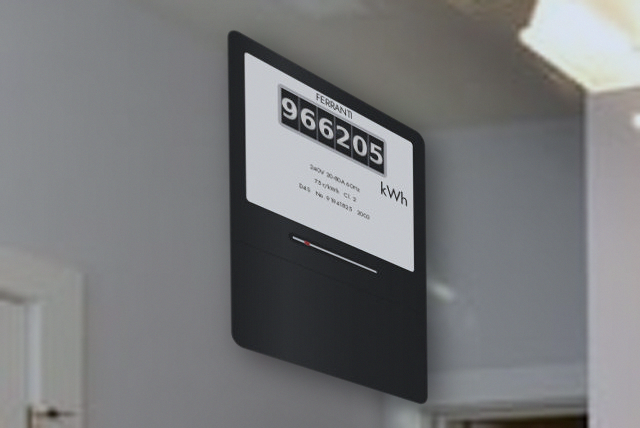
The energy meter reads 966205kWh
